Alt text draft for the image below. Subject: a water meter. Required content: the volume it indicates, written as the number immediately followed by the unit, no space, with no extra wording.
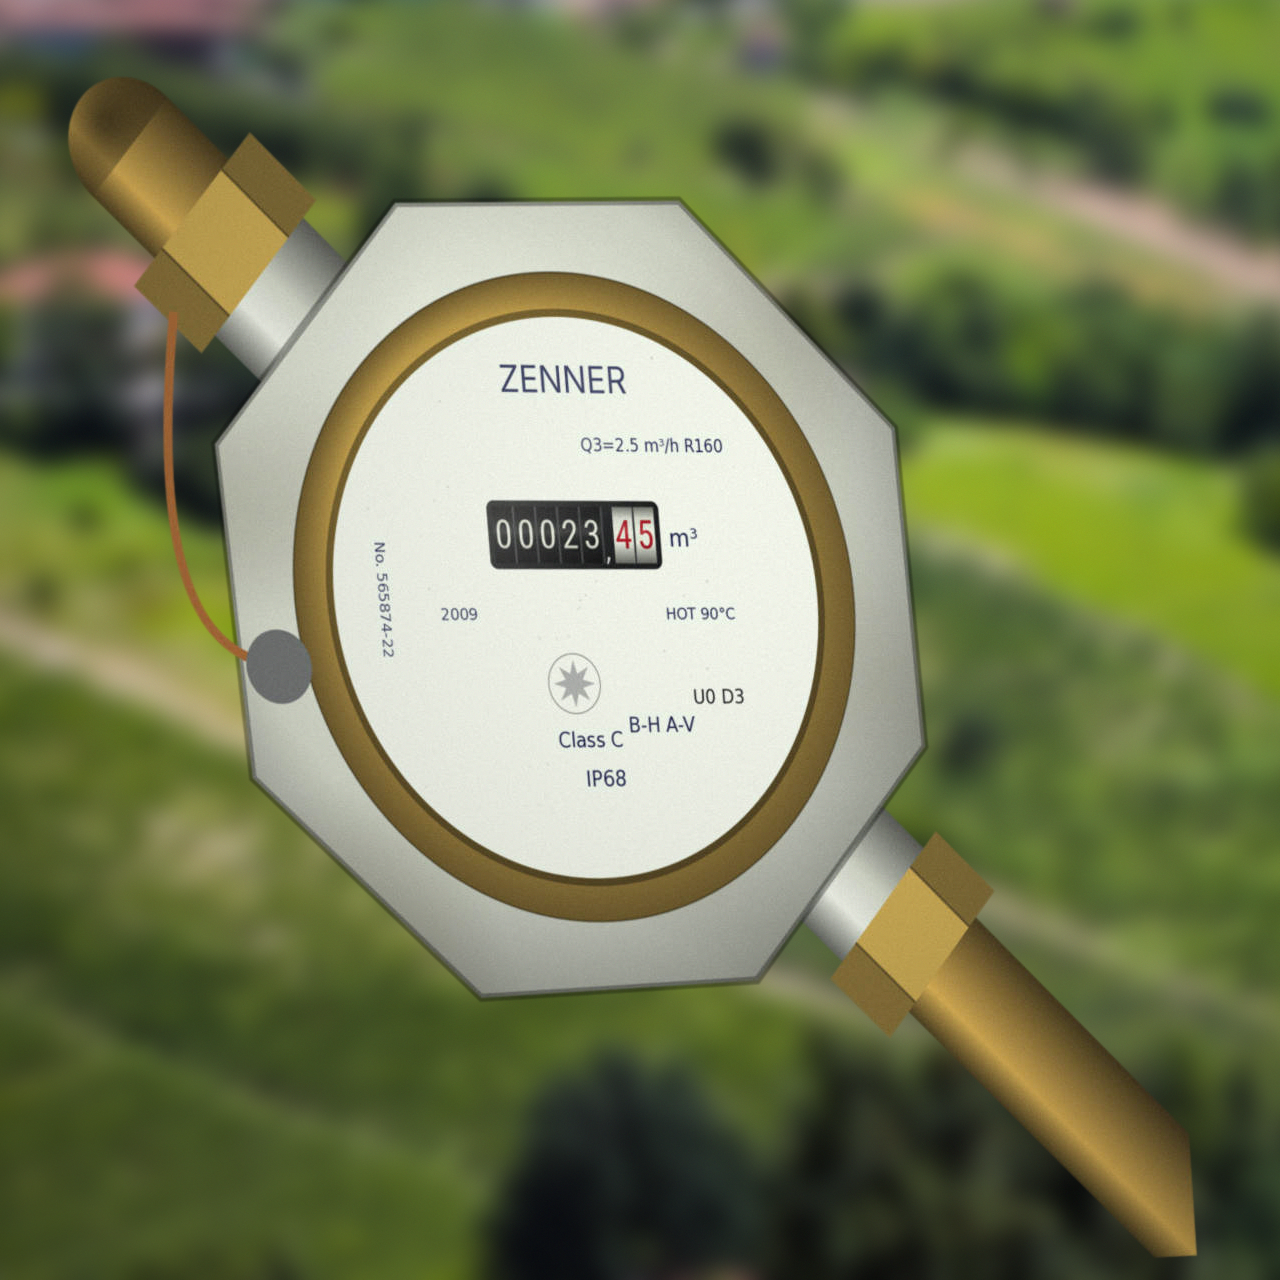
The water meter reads 23.45m³
